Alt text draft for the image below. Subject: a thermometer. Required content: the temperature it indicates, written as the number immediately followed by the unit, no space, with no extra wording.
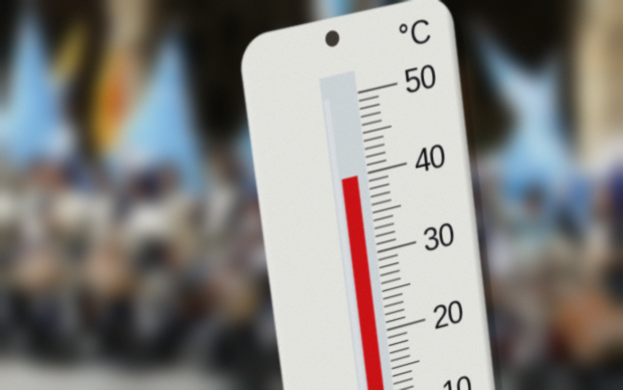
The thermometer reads 40°C
